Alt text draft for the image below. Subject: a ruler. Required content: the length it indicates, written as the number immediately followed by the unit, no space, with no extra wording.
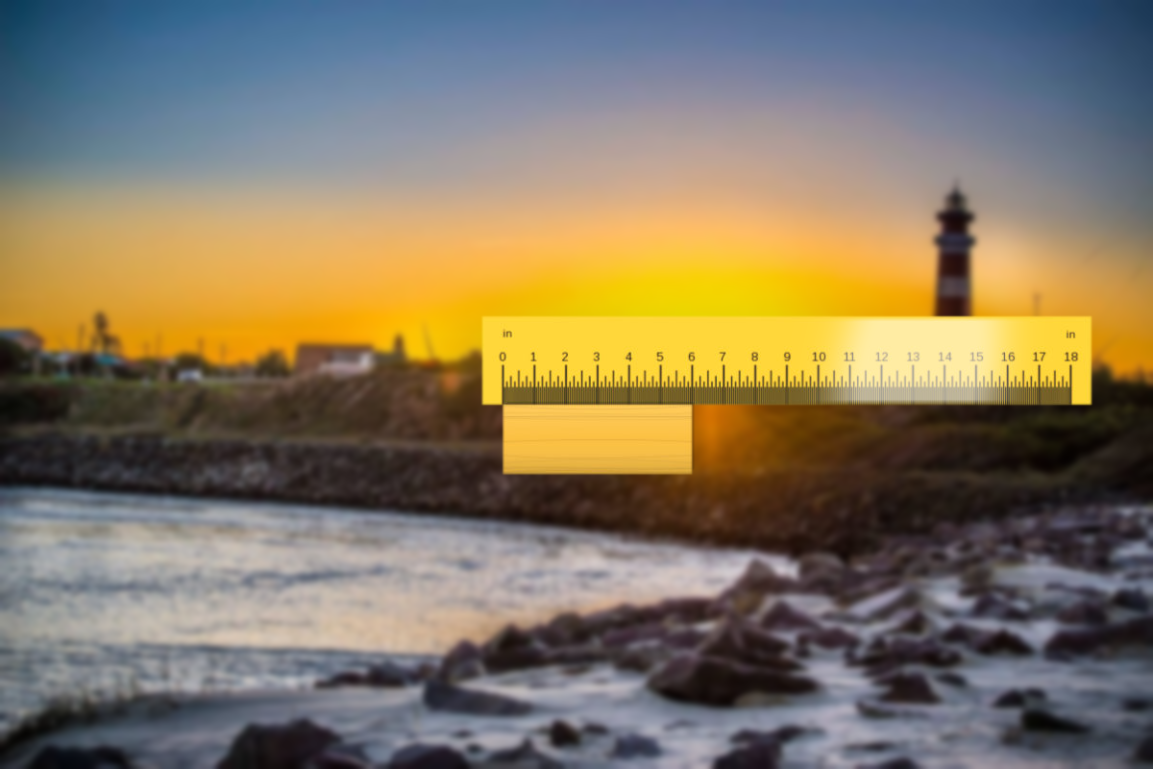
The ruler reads 6in
